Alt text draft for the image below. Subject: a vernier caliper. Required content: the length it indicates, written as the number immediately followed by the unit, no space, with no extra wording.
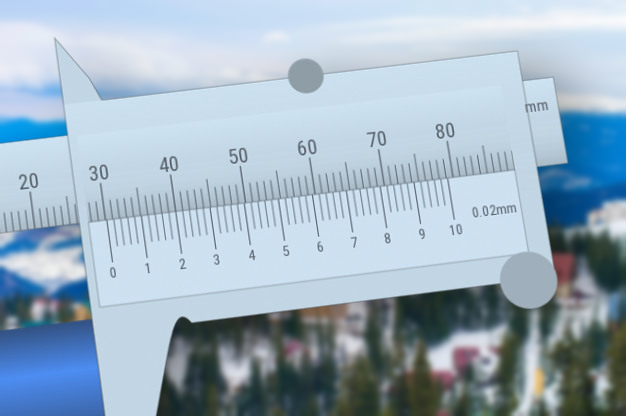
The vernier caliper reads 30.2mm
